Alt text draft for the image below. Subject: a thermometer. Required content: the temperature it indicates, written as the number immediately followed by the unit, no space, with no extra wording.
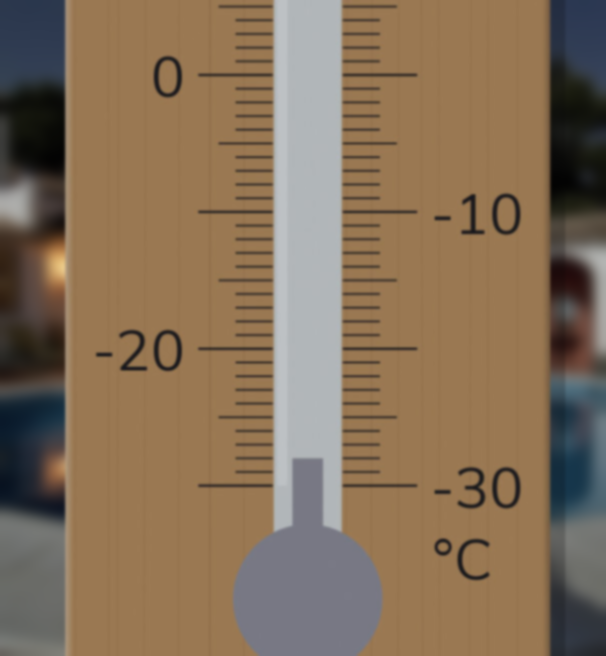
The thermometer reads -28°C
